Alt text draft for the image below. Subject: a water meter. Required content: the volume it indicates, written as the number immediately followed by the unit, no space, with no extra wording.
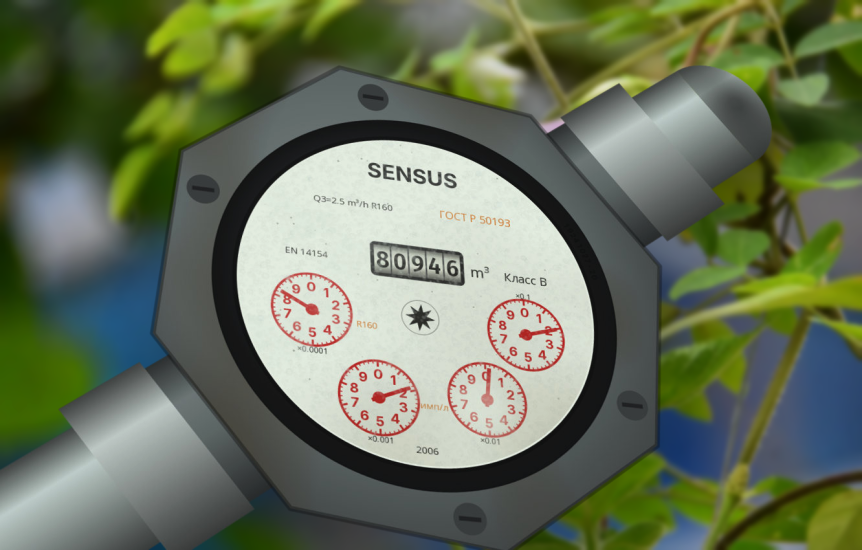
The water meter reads 80946.2018m³
